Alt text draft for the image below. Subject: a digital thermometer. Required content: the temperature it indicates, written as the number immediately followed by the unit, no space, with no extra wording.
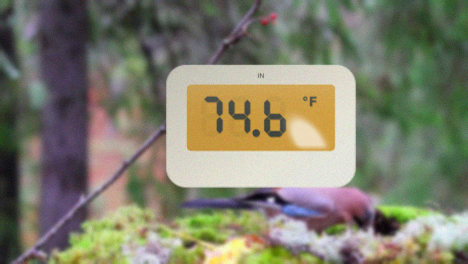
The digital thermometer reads 74.6°F
